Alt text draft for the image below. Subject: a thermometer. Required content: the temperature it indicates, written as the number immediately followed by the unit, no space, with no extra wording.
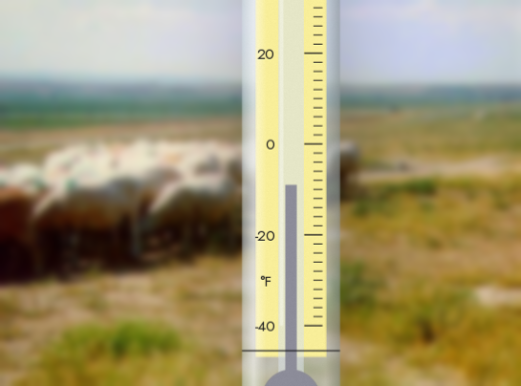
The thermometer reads -9°F
